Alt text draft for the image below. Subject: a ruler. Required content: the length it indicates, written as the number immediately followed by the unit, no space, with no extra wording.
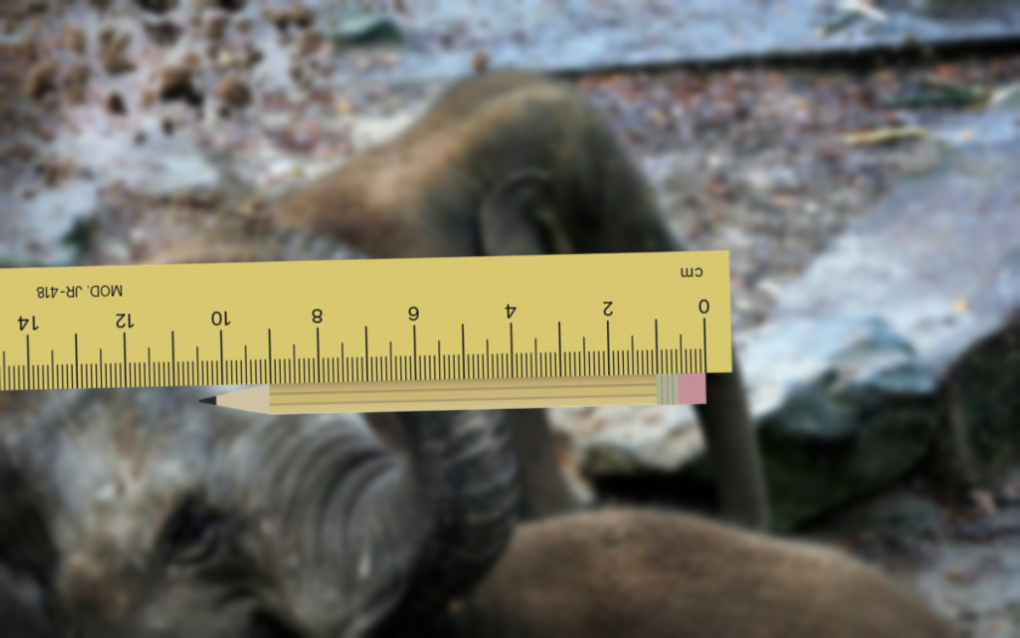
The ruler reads 10.5cm
